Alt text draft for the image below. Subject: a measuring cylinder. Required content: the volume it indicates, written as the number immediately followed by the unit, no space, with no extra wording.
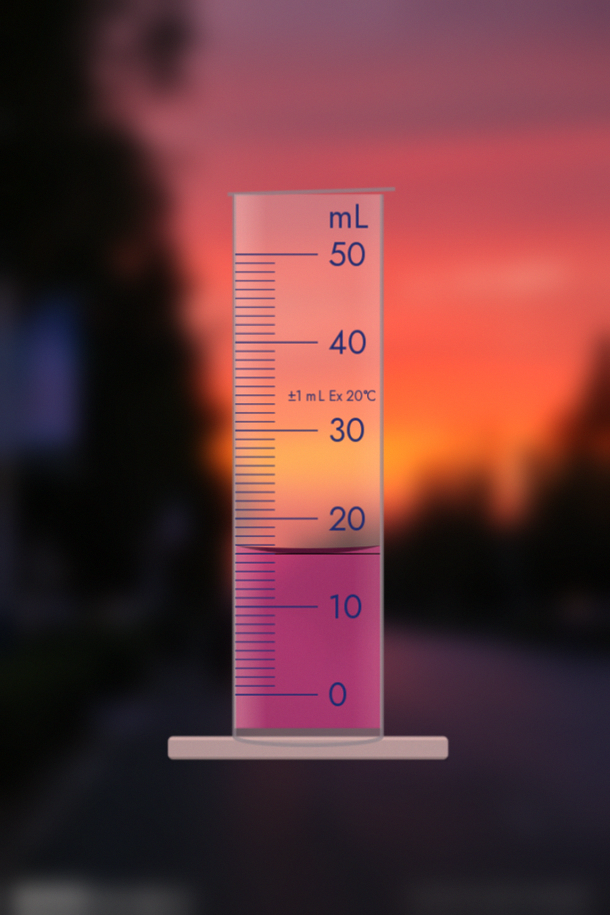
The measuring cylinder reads 16mL
